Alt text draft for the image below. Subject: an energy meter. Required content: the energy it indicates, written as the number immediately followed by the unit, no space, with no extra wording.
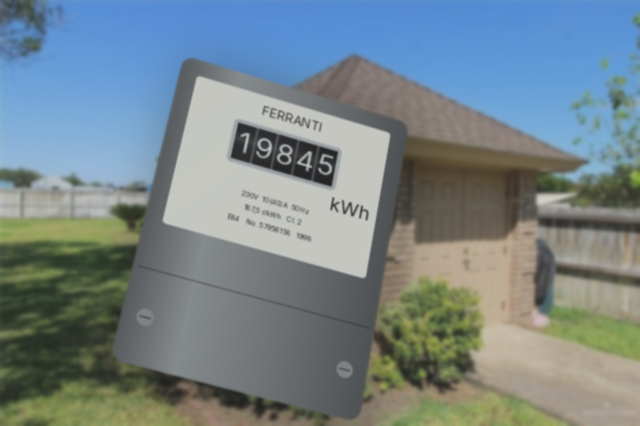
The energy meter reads 19845kWh
